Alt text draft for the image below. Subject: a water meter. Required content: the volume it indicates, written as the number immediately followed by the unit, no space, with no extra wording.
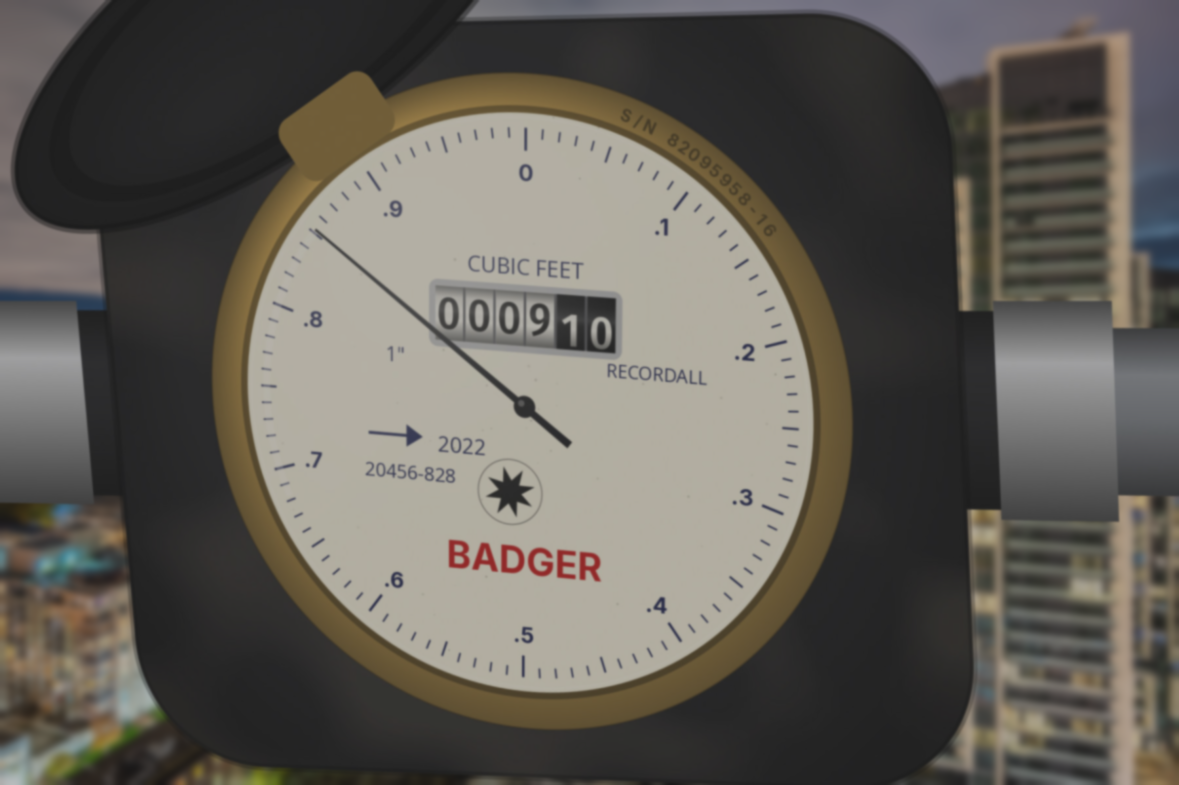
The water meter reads 909.85ft³
